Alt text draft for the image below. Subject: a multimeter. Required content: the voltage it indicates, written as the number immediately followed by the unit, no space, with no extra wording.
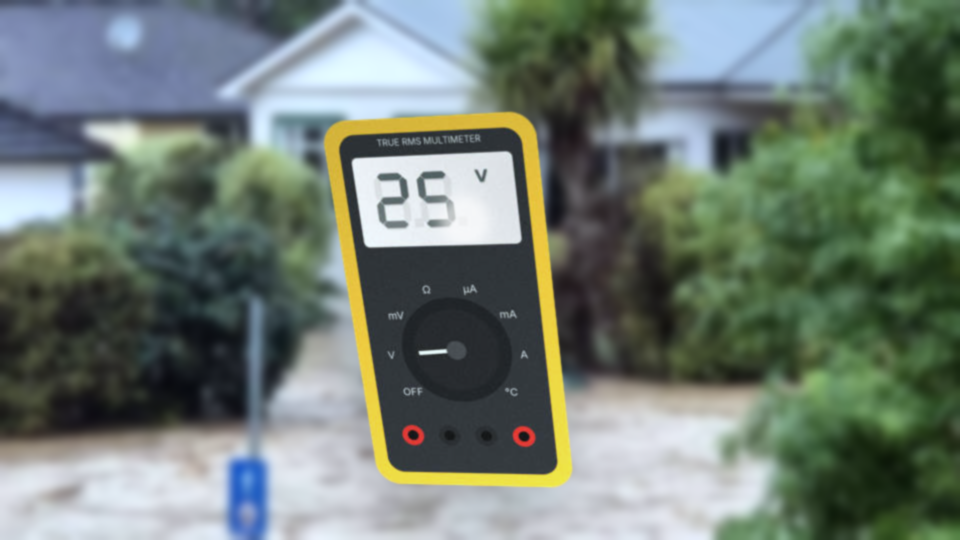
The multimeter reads 25V
